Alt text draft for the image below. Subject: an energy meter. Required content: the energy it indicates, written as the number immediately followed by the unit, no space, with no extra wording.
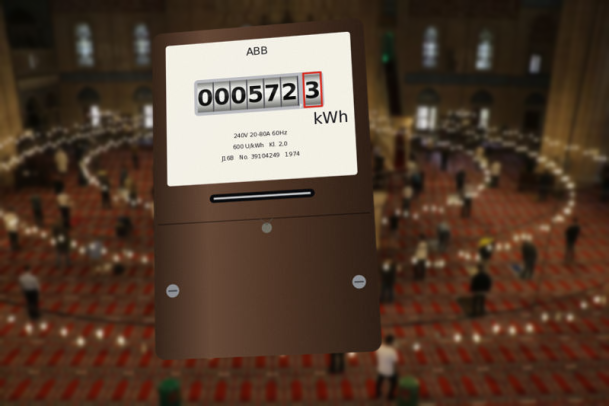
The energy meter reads 572.3kWh
